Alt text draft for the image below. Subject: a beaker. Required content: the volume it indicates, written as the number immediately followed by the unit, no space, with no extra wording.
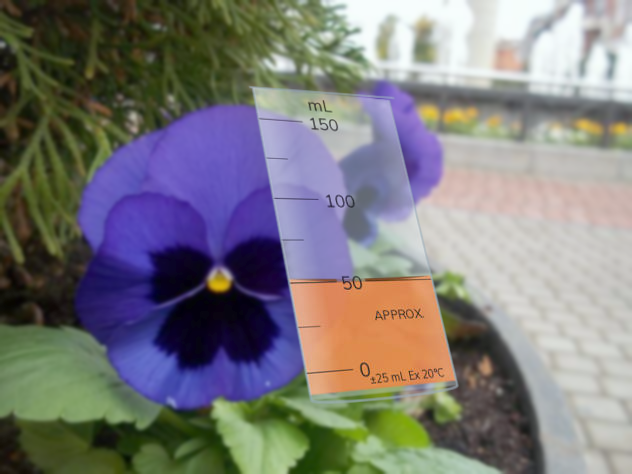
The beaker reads 50mL
